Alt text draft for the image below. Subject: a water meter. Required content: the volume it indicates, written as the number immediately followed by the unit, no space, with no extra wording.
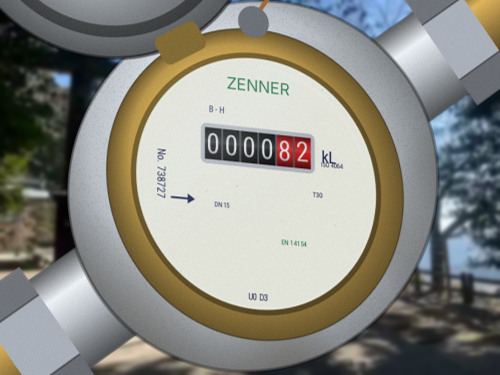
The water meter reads 0.82kL
